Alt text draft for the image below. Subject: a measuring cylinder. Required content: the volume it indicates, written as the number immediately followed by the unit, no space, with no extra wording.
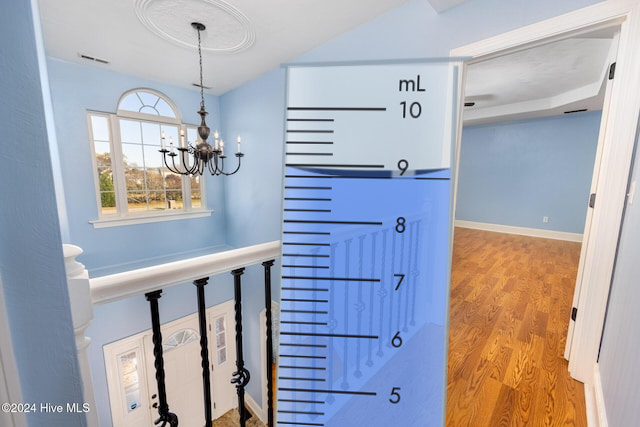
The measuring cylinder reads 8.8mL
